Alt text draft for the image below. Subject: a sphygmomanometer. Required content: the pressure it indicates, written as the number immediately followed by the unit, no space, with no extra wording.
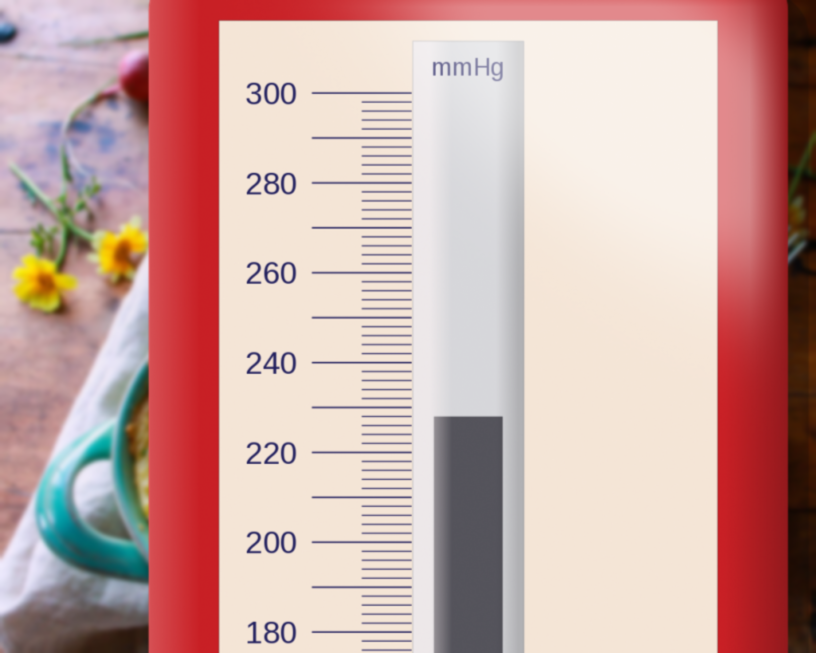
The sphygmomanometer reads 228mmHg
